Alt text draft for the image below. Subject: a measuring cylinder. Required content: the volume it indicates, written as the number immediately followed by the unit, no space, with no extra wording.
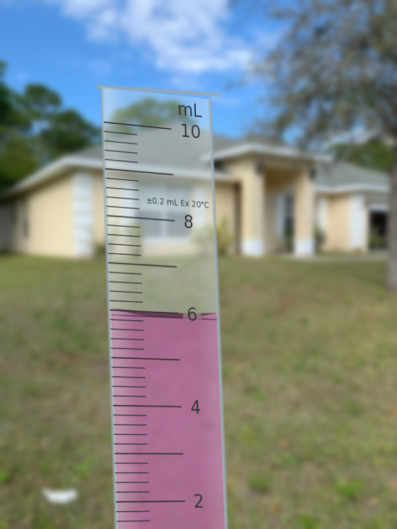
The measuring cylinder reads 5.9mL
